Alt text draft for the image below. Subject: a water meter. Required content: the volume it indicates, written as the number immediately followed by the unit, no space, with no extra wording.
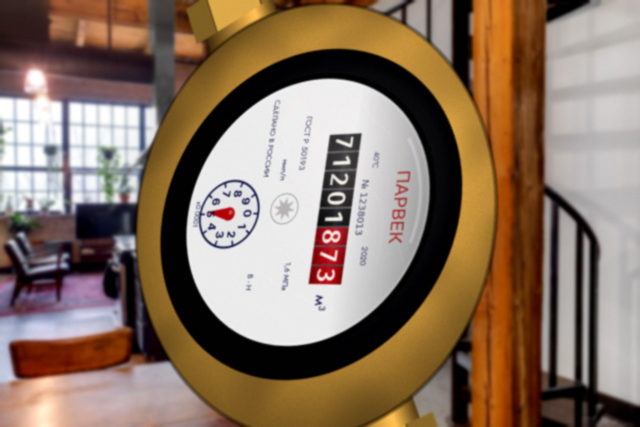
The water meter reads 71201.8735m³
